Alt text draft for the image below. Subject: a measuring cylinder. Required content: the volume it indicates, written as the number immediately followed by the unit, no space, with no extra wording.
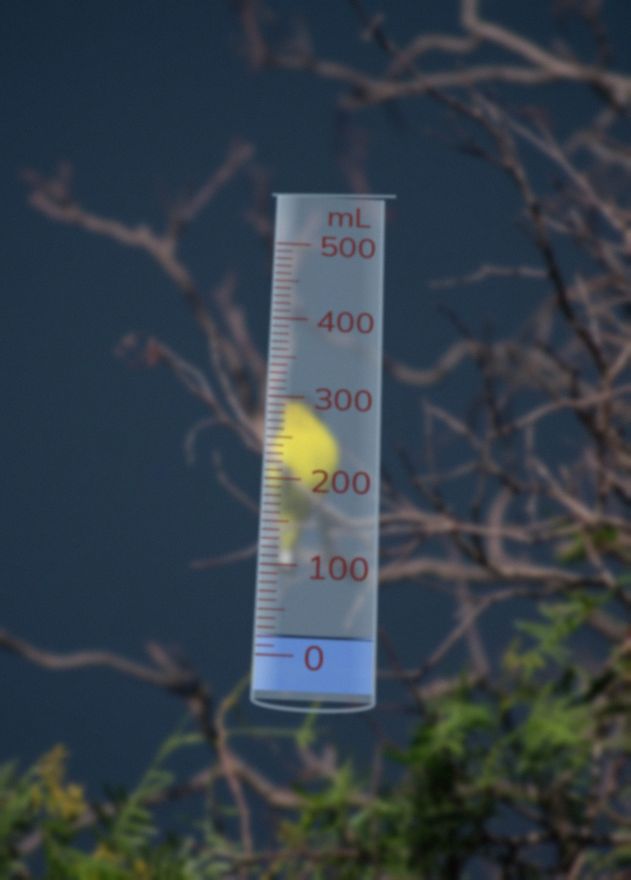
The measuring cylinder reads 20mL
